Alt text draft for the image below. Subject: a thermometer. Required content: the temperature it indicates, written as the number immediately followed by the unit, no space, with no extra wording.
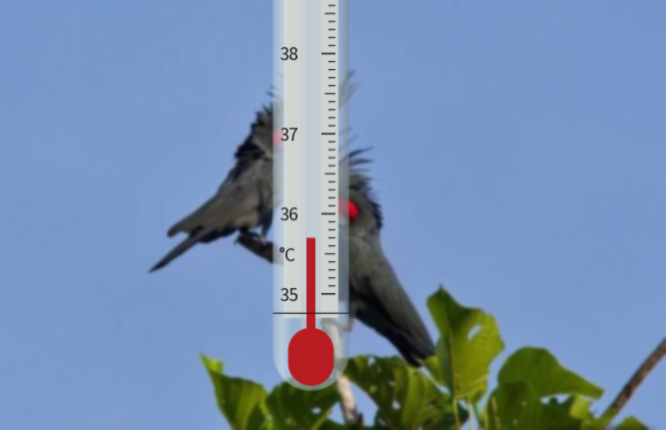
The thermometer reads 35.7°C
